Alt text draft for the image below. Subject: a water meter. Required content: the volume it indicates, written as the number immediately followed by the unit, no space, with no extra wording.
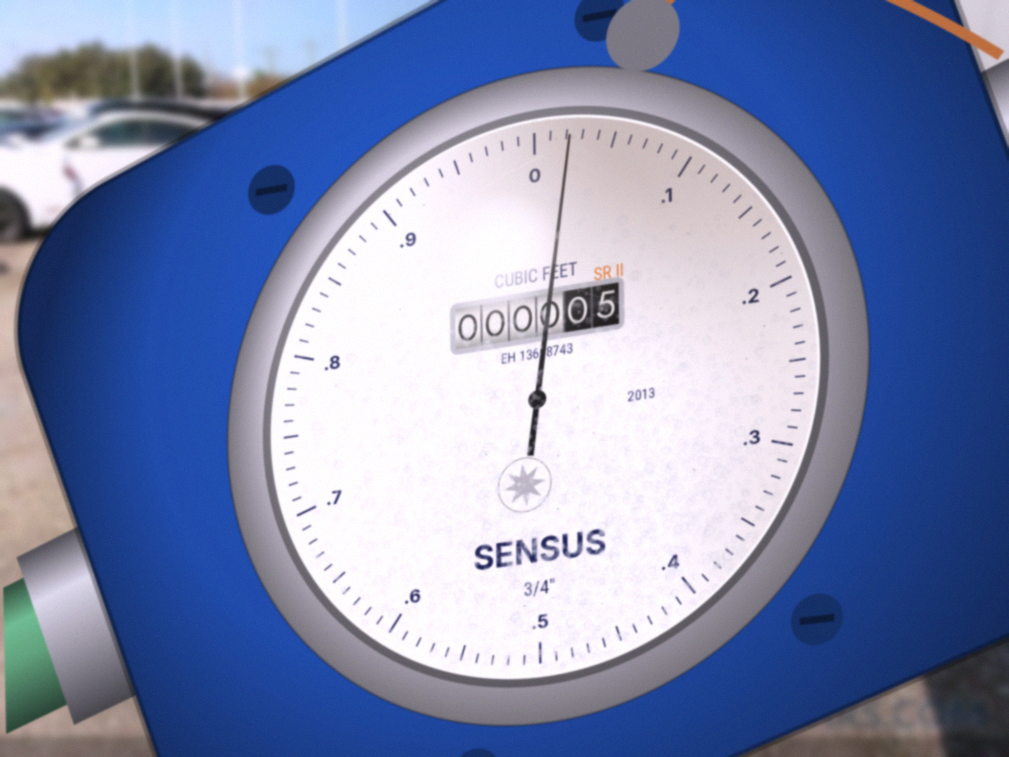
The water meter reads 5.02ft³
